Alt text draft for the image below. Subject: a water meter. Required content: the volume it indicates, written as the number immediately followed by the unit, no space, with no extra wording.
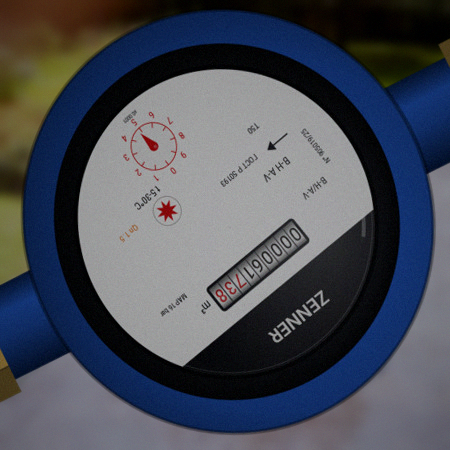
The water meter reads 61.7384m³
